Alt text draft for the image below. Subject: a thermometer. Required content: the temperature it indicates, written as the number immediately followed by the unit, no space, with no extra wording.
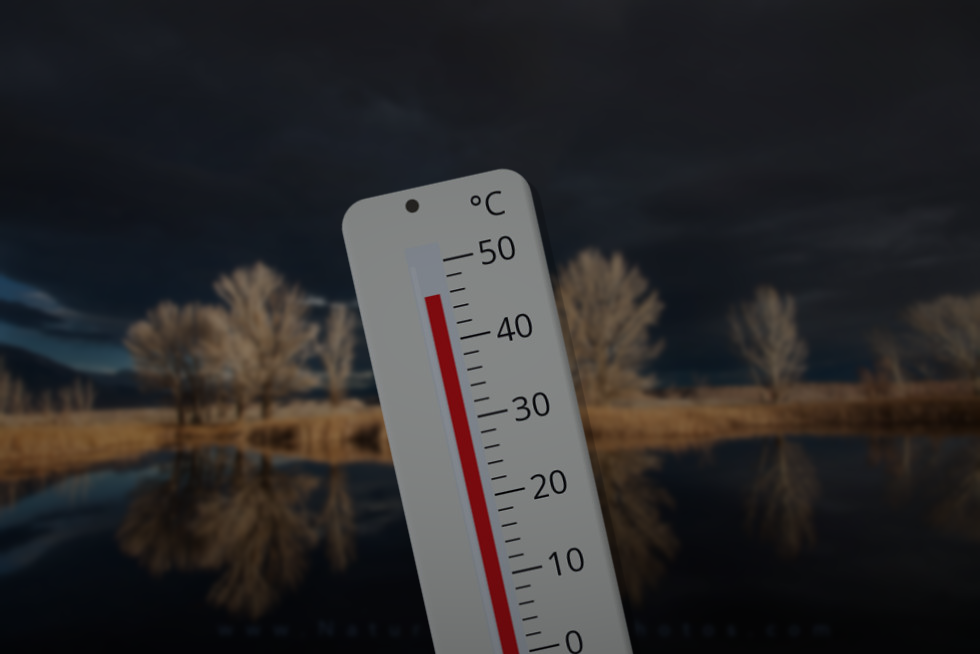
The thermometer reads 46°C
